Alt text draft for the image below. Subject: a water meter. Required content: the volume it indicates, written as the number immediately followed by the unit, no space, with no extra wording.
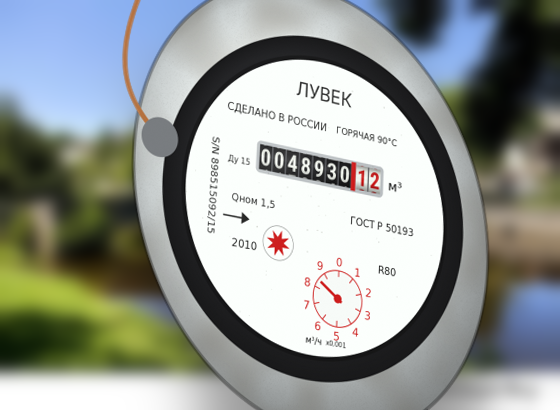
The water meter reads 48930.128m³
